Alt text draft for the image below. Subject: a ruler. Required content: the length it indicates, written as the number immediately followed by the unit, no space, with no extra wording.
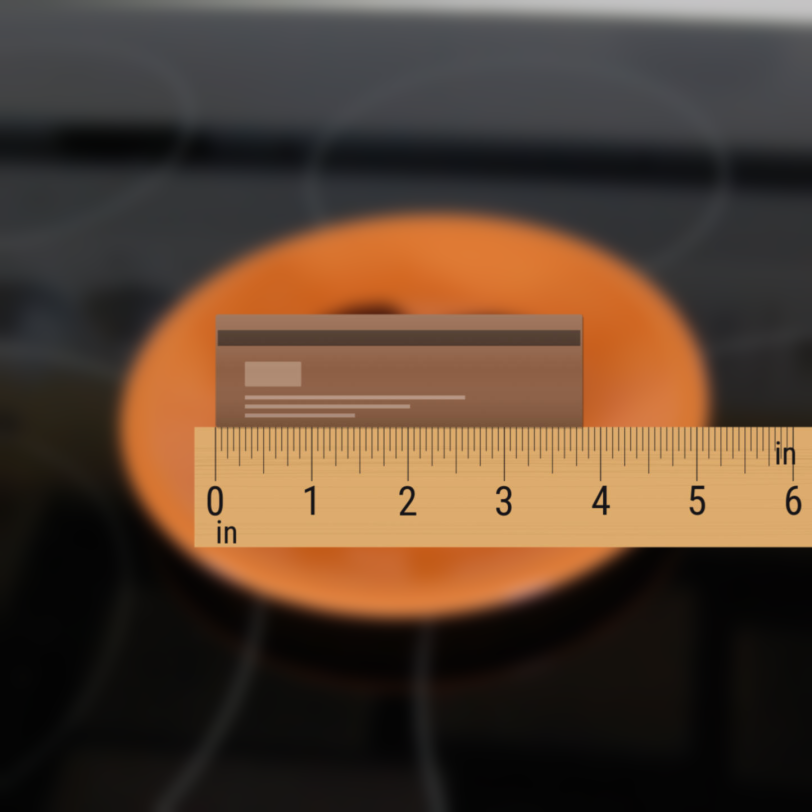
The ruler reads 3.8125in
